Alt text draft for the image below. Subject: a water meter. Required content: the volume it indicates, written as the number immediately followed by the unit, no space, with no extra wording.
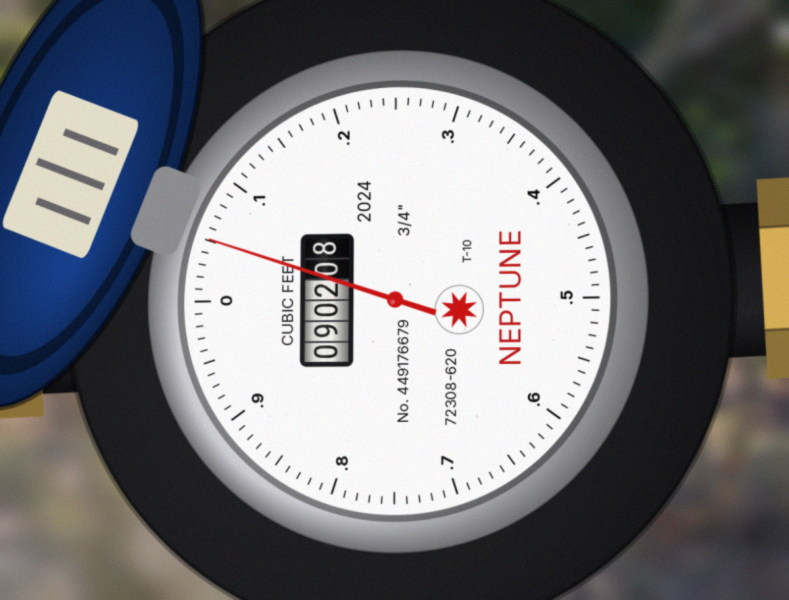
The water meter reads 90208.05ft³
